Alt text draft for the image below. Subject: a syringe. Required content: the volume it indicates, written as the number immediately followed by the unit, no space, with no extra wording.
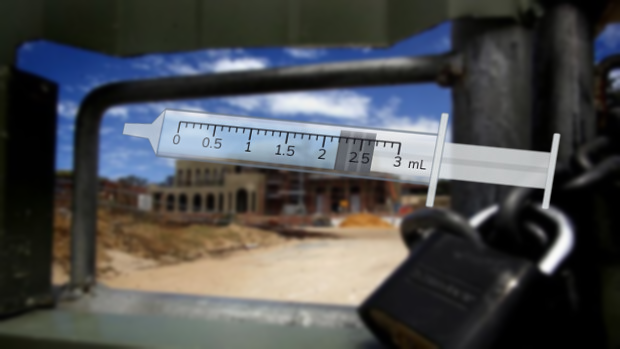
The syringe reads 2.2mL
